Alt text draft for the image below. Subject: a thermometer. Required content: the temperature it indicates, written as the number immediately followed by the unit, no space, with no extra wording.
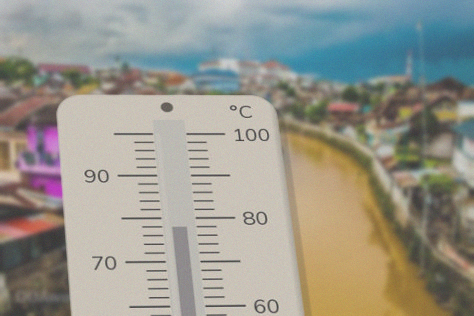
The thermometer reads 78°C
